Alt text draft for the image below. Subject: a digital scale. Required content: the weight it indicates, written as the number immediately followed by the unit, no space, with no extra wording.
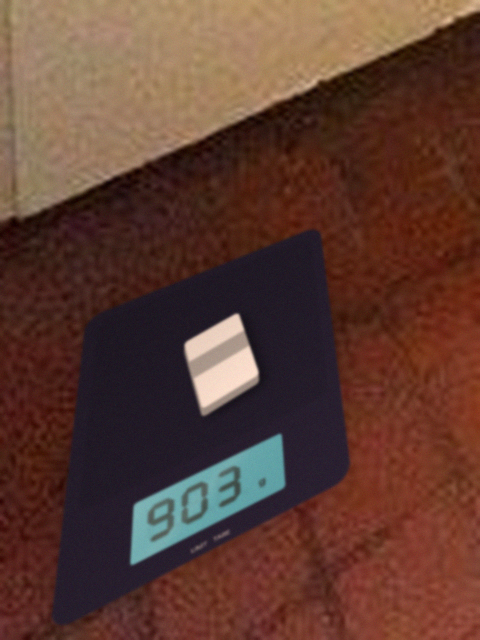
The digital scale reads 903g
